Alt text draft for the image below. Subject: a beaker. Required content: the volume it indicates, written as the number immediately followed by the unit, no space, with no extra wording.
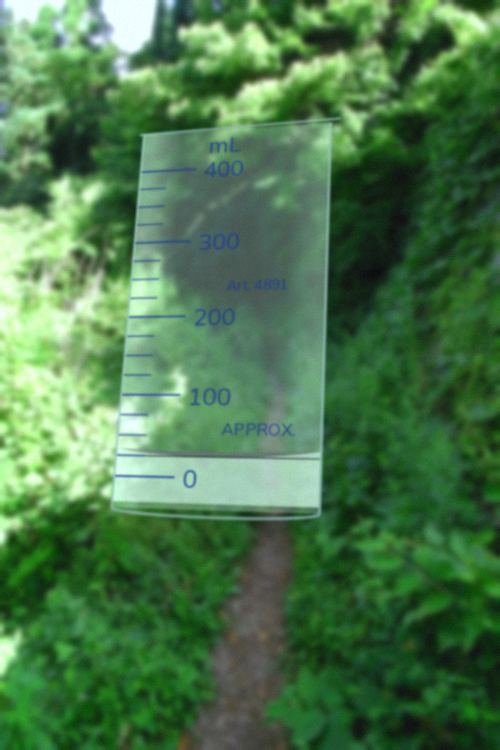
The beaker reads 25mL
